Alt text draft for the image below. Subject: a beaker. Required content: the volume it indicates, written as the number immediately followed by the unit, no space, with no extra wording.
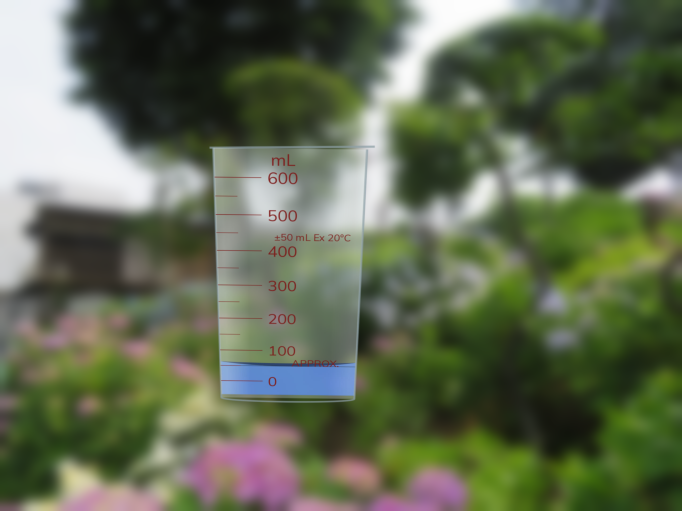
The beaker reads 50mL
